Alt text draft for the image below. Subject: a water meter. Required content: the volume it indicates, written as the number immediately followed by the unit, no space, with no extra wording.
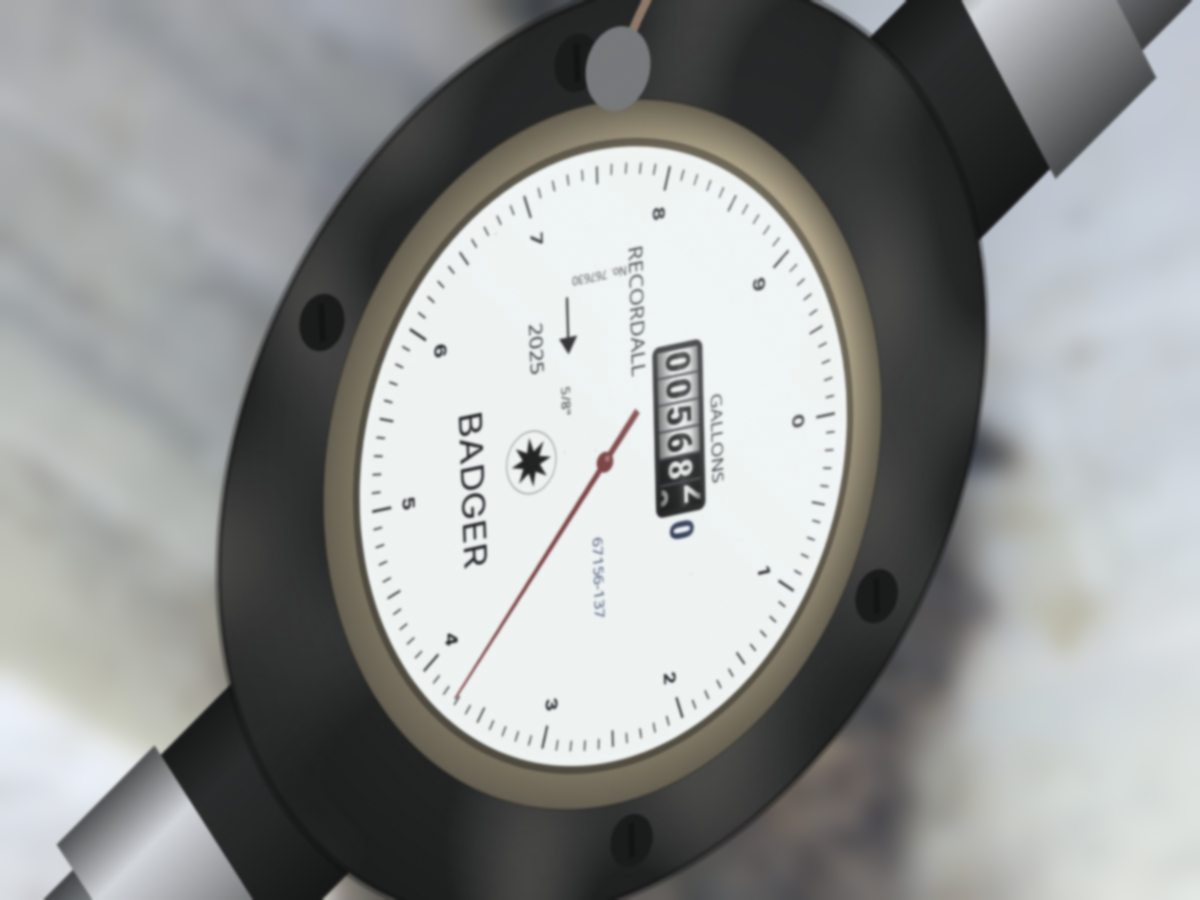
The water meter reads 56823.7gal
